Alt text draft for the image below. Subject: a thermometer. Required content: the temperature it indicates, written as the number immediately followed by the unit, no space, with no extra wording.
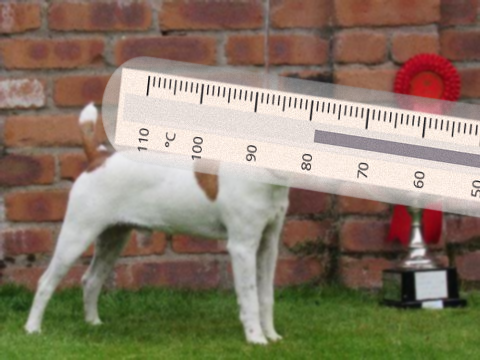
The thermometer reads 79°C
